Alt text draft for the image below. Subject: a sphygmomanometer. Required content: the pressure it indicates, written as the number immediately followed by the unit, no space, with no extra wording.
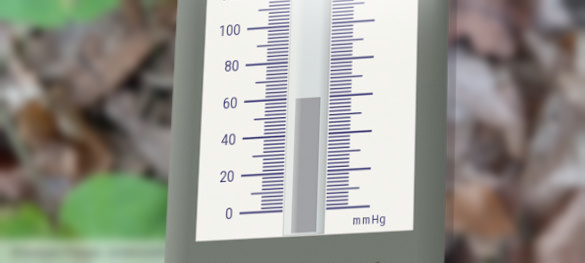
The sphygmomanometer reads 60mmHg
